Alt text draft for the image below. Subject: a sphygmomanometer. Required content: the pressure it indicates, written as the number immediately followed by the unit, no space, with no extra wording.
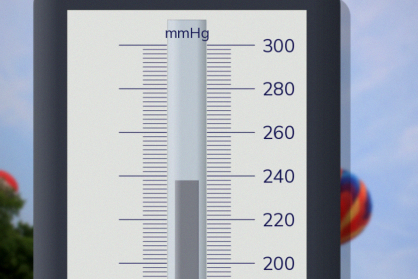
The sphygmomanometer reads 238mmHg
